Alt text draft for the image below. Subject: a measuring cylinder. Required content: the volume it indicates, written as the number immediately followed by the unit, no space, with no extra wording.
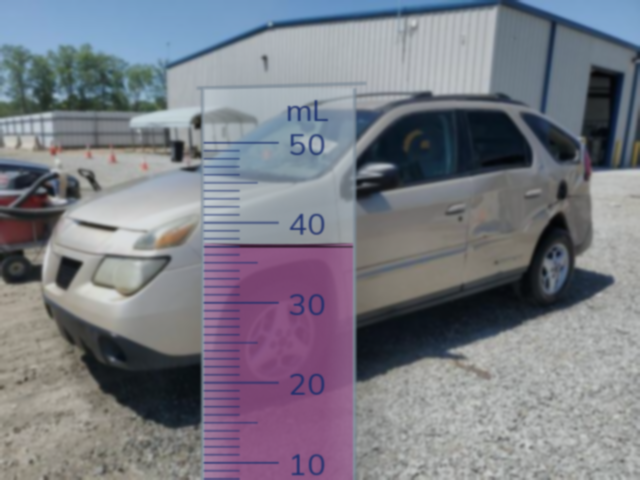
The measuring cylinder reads 37mL
